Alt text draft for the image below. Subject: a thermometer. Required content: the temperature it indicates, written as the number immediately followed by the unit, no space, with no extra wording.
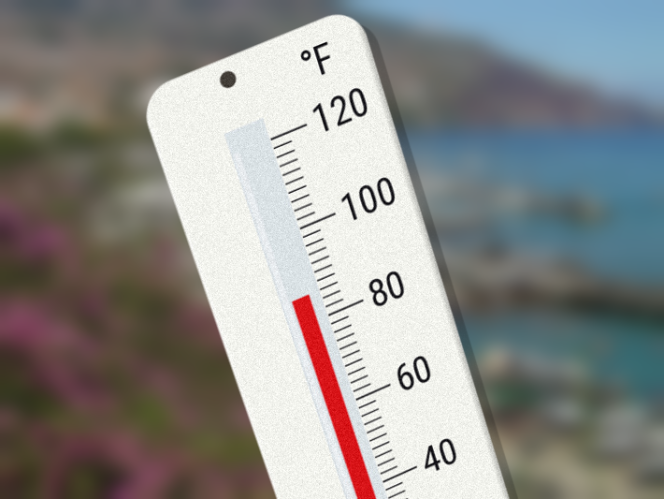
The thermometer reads 86°F
